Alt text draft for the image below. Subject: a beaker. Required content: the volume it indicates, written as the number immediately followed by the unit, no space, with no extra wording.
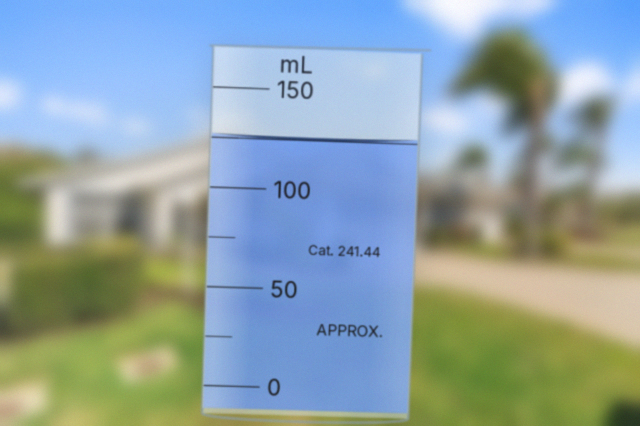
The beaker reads 125mL
